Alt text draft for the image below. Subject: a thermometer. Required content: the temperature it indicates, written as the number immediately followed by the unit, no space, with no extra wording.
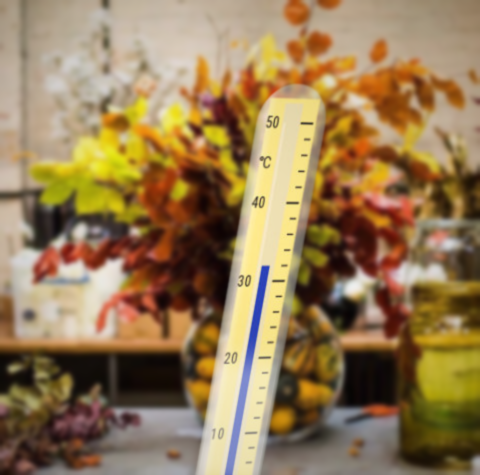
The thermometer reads 32°C
